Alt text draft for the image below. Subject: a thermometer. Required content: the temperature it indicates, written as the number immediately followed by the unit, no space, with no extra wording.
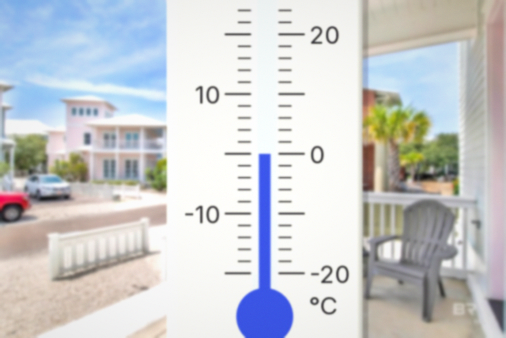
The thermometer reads 0°C
